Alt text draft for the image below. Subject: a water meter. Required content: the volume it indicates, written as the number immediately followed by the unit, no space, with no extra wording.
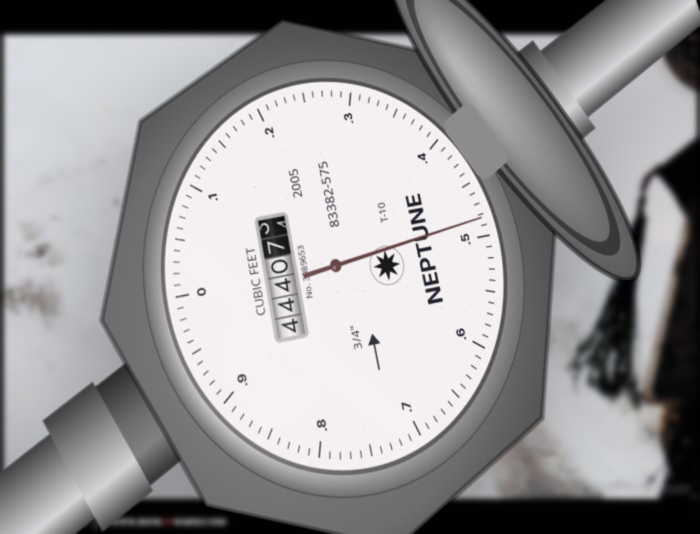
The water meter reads 444073.48ft³
